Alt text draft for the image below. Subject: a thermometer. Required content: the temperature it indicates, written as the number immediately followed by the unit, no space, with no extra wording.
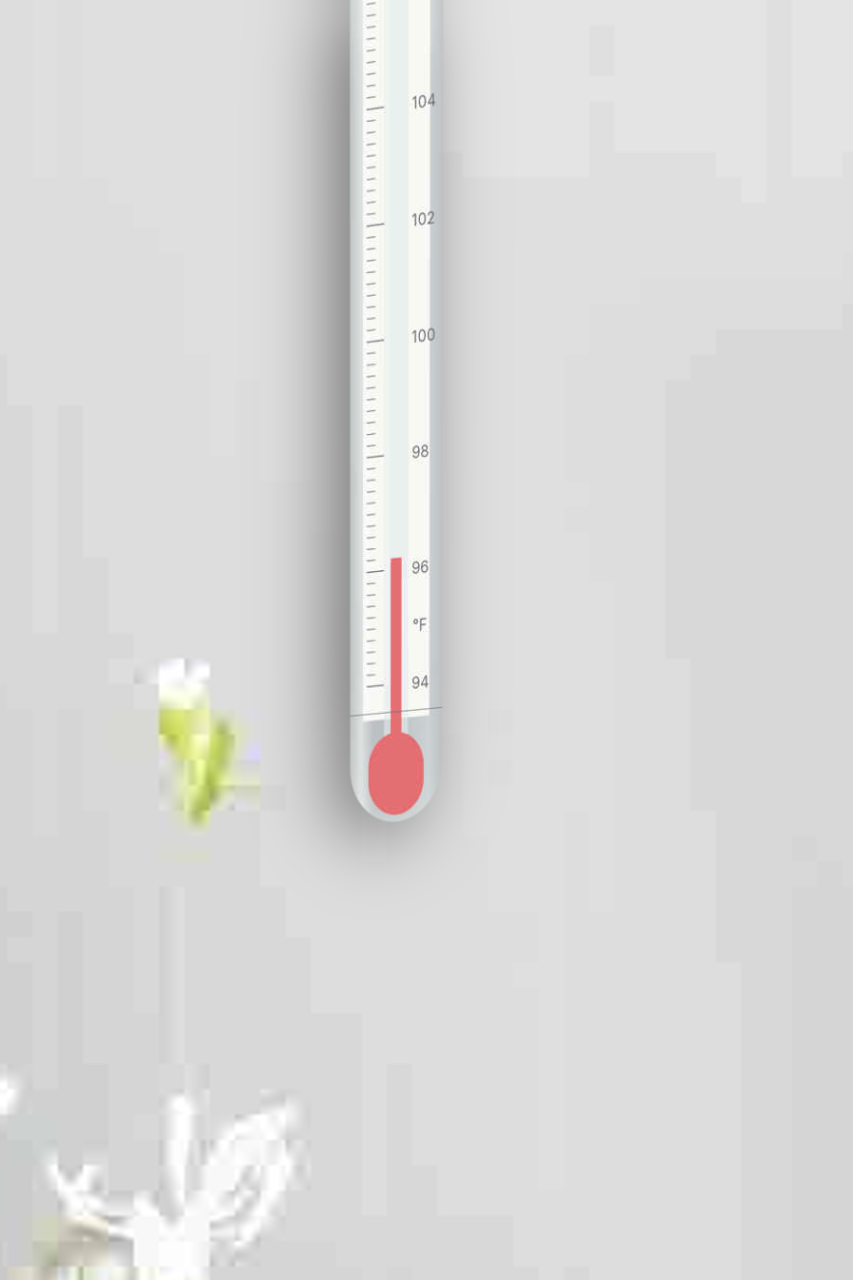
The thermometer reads 96.2°F
